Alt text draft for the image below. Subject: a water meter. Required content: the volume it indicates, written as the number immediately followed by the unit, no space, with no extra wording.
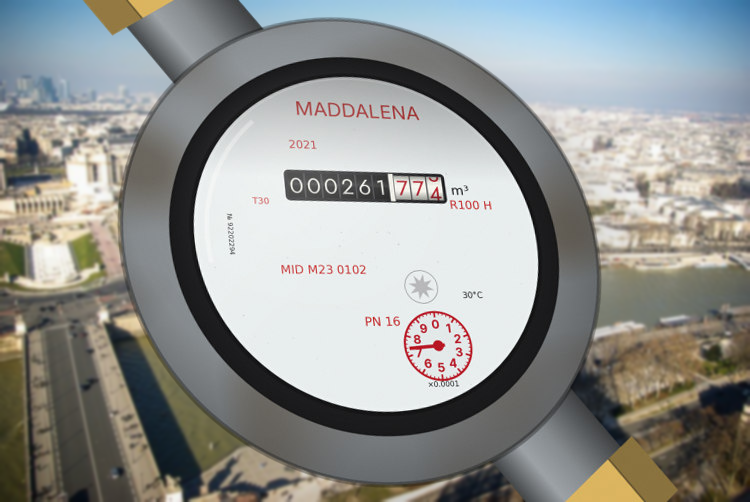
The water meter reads 261.7737m³
